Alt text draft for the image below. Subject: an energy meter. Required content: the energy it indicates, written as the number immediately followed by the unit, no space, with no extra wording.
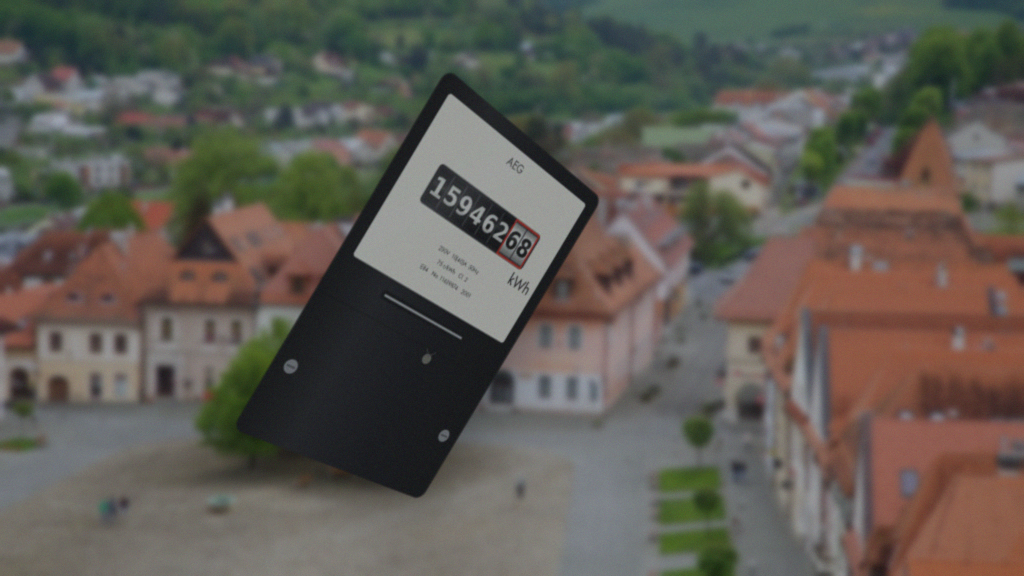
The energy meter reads 159462.68kWh
